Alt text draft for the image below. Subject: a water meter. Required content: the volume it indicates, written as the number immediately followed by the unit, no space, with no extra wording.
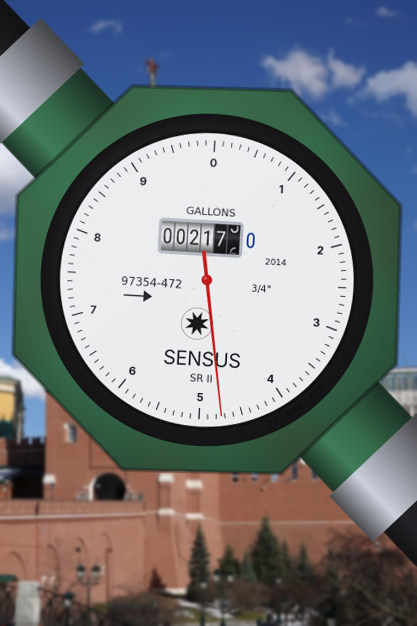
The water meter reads 21754.7gal
